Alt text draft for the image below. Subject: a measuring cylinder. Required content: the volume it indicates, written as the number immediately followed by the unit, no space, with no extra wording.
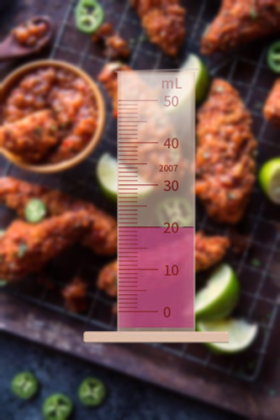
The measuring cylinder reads 20mL
